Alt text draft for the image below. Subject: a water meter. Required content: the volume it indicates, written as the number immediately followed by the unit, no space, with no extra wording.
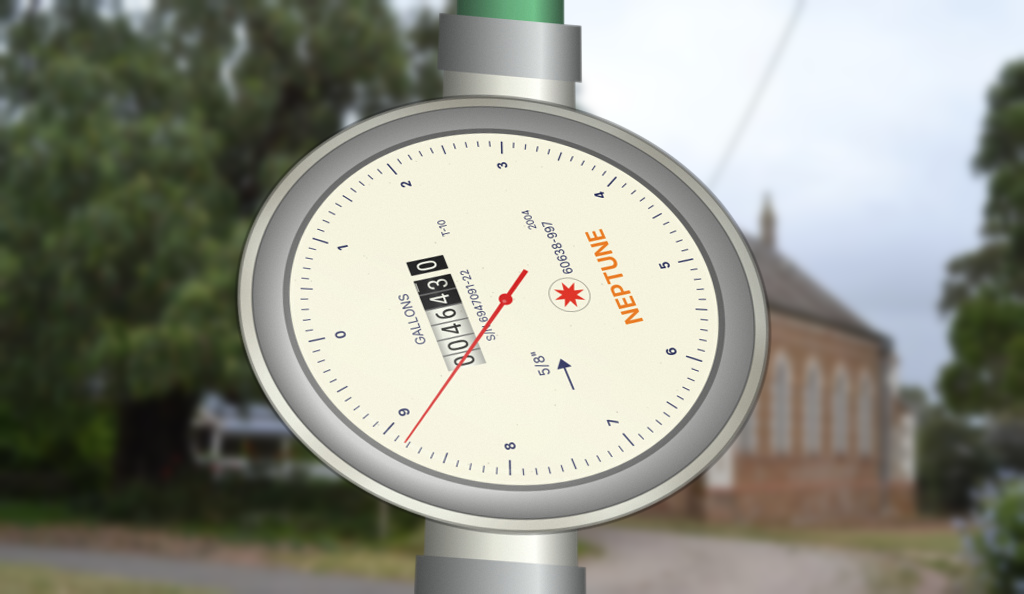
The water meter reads 46428.8gal
